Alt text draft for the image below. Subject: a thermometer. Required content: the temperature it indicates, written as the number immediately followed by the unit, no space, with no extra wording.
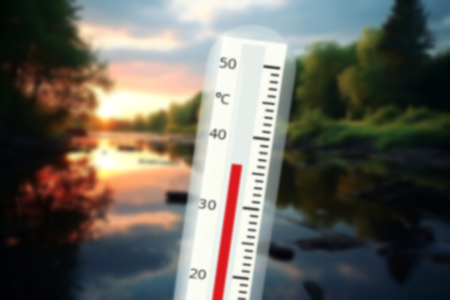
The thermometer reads 36°C
